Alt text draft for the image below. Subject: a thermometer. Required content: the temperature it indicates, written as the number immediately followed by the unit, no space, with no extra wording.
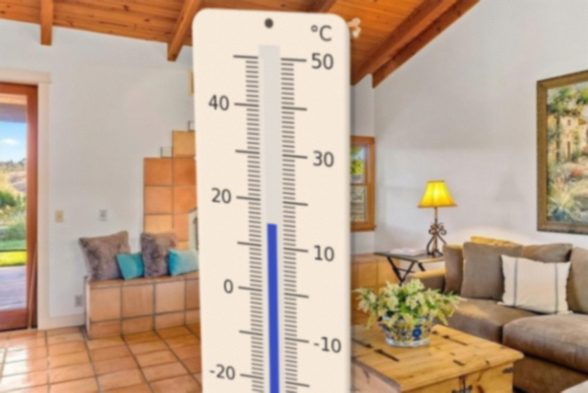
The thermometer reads 15°C
